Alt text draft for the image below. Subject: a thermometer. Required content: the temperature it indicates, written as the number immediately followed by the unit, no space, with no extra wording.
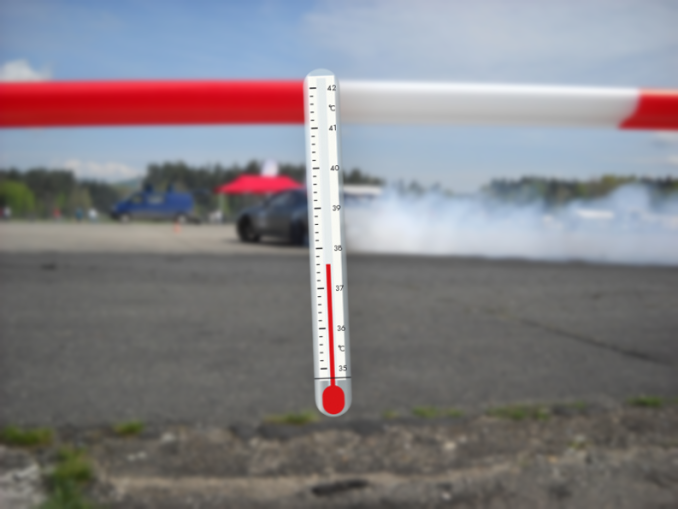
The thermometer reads 37.6°C
